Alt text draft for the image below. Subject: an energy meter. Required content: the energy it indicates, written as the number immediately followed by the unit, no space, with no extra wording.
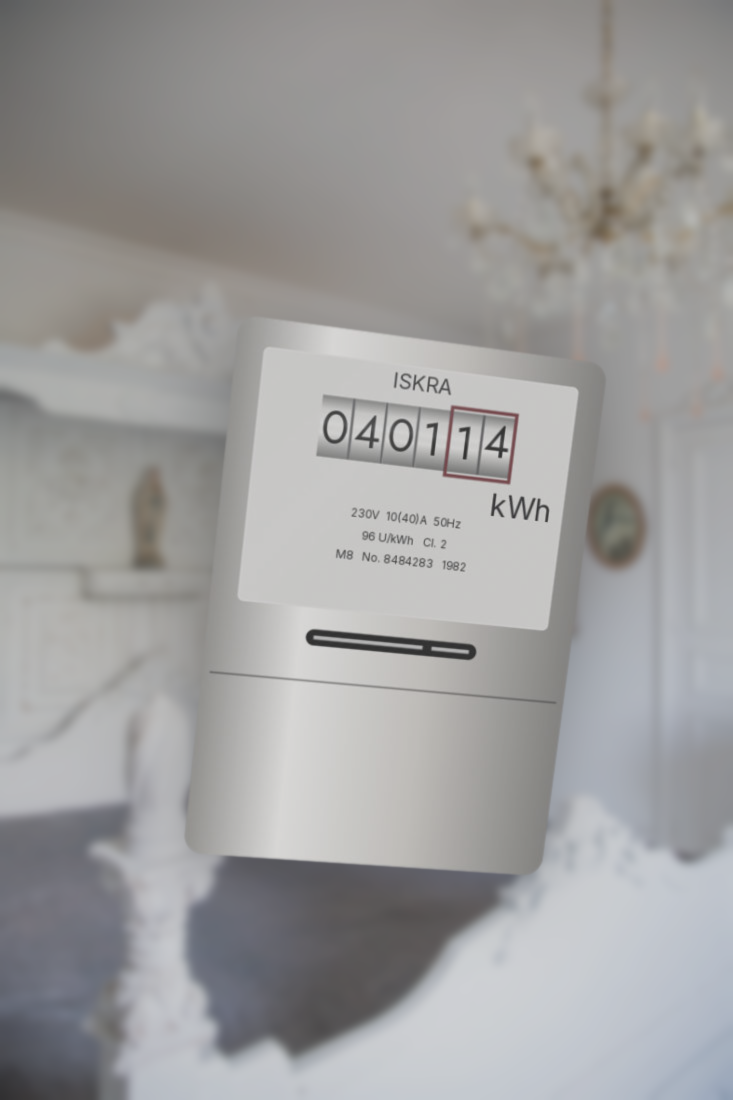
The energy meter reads 401.14kWh
